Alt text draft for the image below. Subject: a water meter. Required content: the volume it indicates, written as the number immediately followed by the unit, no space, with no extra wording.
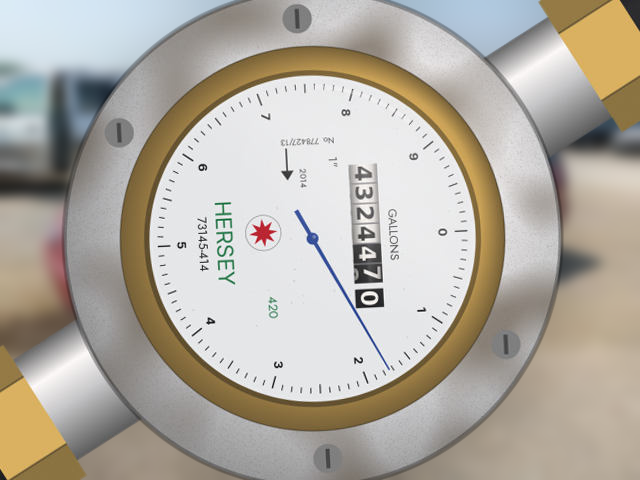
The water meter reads 4324471.7gal
